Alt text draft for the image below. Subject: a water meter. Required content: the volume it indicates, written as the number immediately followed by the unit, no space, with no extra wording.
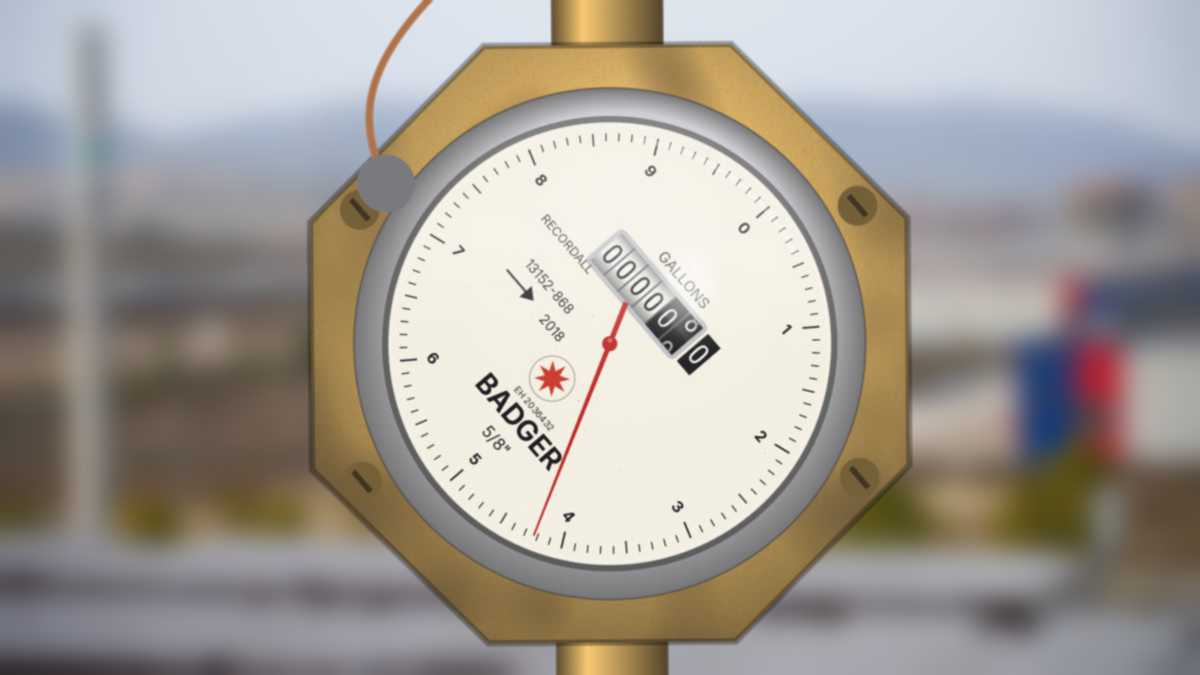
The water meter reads 84.2gal
